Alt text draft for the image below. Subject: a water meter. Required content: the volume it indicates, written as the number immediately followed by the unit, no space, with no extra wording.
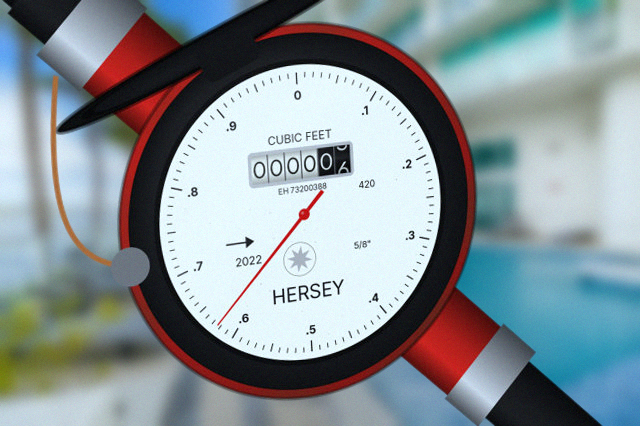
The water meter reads 5.62ft³
